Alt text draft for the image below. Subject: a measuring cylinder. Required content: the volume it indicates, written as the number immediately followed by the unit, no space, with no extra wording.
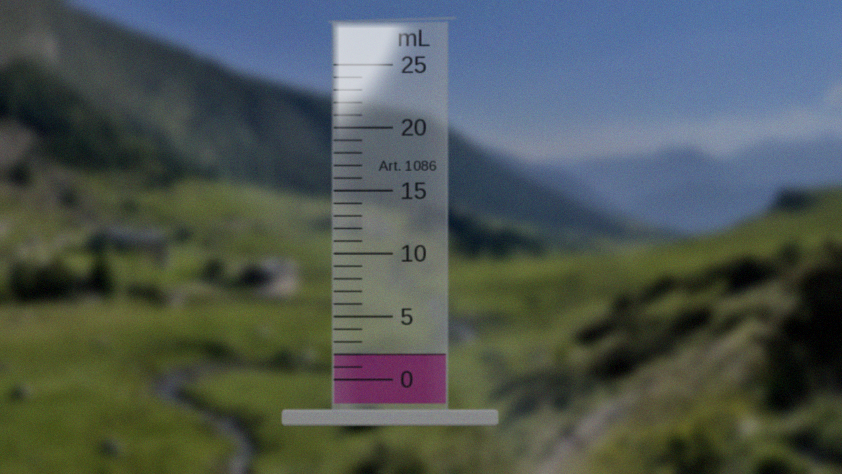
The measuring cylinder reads 2mL
